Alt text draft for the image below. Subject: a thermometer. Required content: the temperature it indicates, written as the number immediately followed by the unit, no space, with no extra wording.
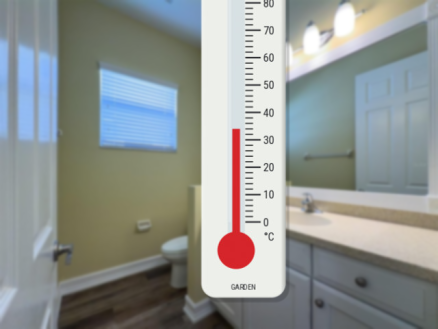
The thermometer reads 34°C
